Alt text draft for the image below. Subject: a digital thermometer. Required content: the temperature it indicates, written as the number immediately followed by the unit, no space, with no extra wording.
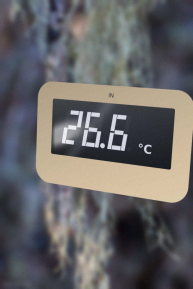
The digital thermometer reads 26.6°C
